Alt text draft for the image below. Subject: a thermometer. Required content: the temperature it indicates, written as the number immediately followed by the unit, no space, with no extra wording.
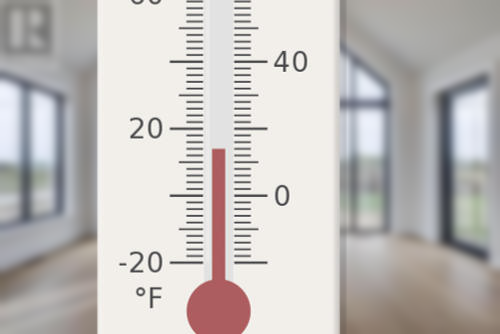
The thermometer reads 14°F
